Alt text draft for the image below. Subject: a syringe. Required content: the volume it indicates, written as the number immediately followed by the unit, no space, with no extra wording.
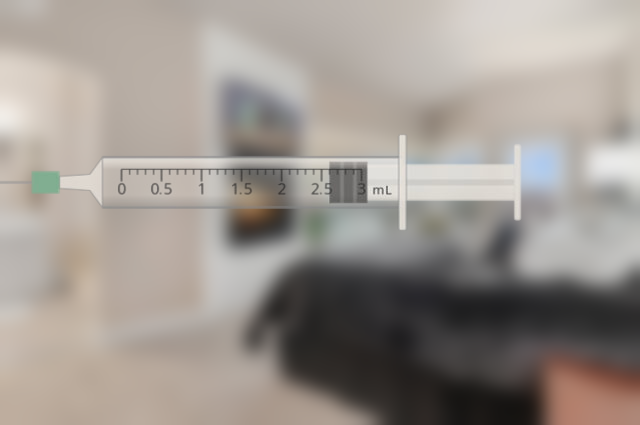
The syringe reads 2.6mL
